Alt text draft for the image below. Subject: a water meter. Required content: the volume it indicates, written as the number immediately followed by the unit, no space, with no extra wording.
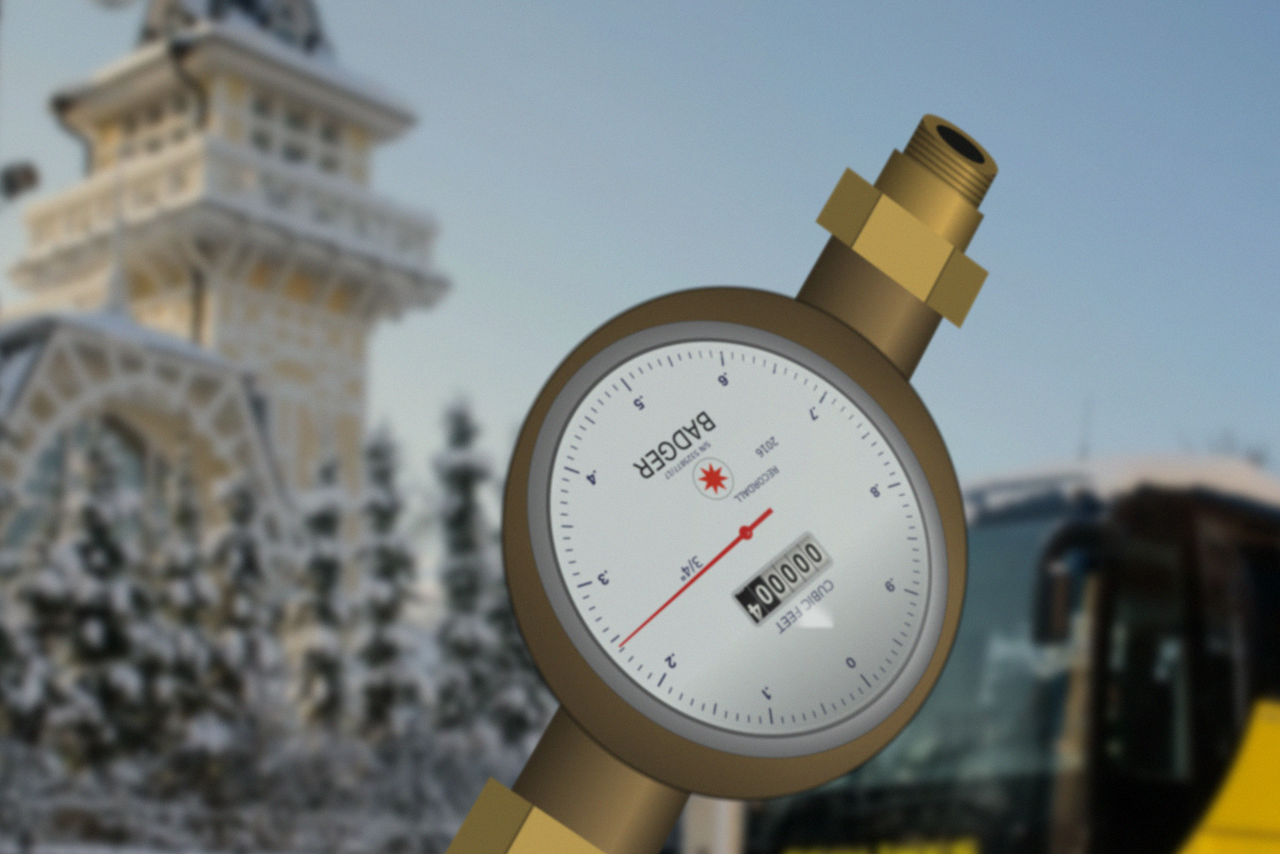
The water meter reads 4.24ft³
